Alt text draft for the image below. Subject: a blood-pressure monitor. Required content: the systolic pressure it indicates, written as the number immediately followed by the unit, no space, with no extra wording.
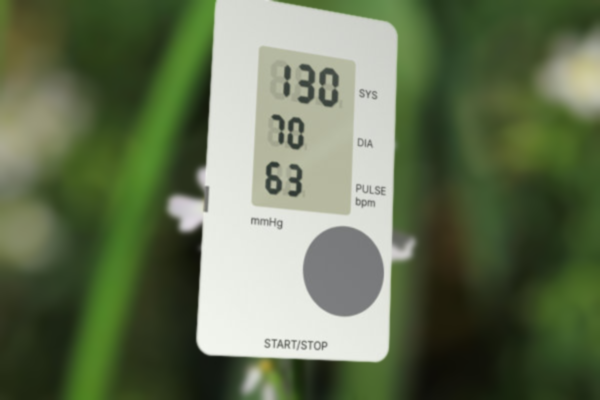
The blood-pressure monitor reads 130mmHg
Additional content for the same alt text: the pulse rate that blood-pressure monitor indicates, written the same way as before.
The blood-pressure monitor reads 63bpm
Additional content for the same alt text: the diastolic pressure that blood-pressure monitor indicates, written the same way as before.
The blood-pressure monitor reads 70mmHg
